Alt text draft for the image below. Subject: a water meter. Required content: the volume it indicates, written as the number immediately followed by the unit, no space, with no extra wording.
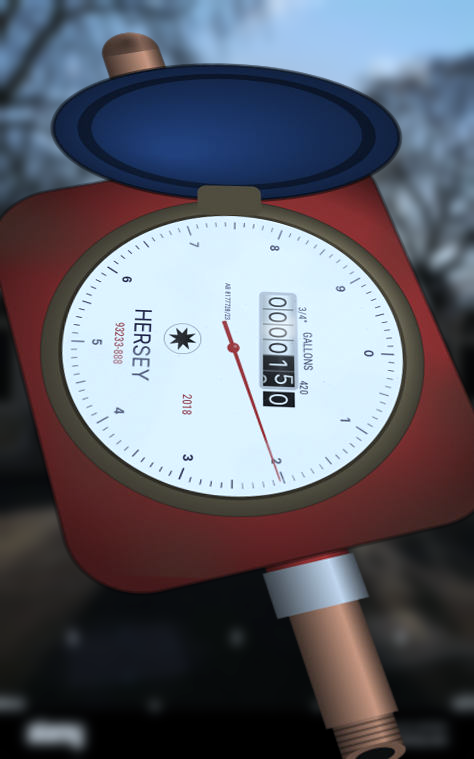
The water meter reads 152.0gal
